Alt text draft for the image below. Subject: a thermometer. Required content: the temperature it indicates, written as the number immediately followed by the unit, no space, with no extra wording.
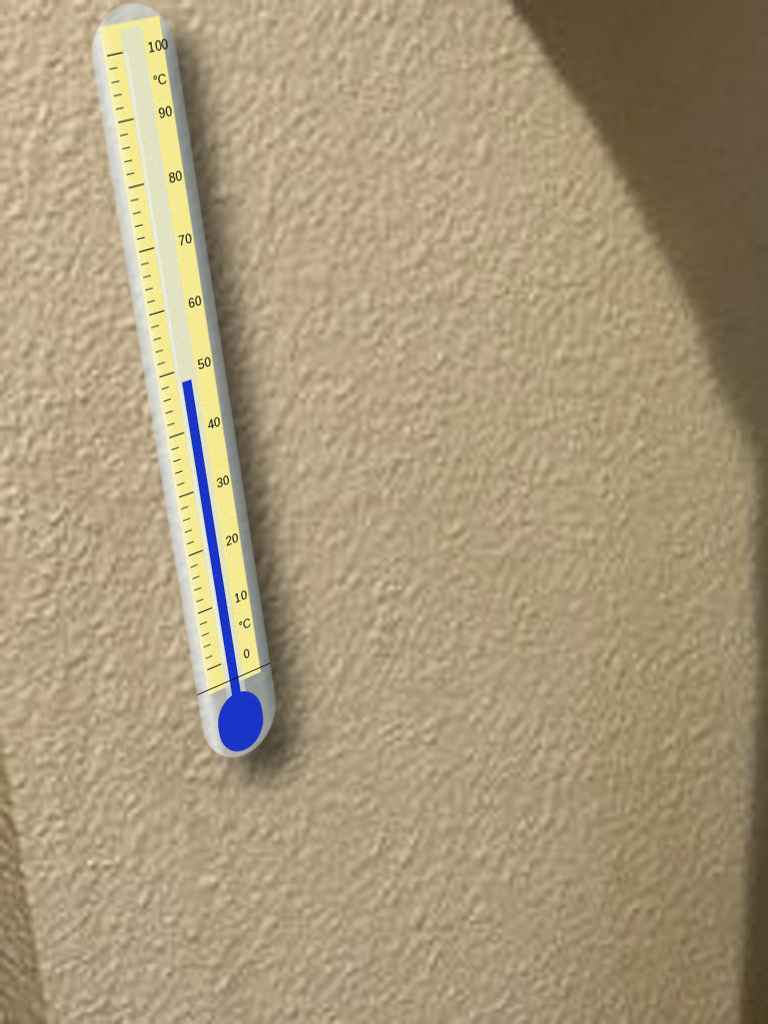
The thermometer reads 48°C
